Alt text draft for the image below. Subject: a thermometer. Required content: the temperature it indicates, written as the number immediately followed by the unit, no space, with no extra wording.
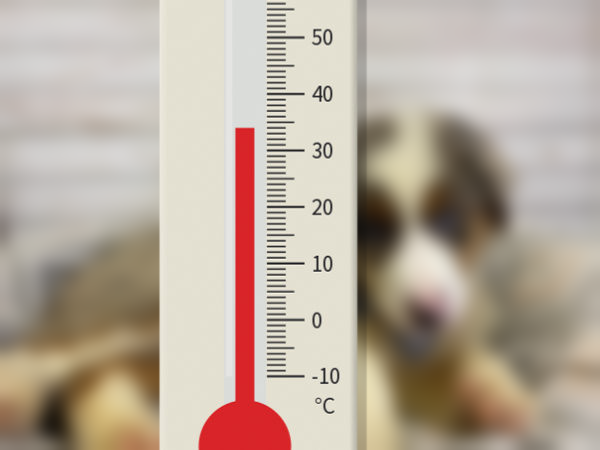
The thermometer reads 34°C
